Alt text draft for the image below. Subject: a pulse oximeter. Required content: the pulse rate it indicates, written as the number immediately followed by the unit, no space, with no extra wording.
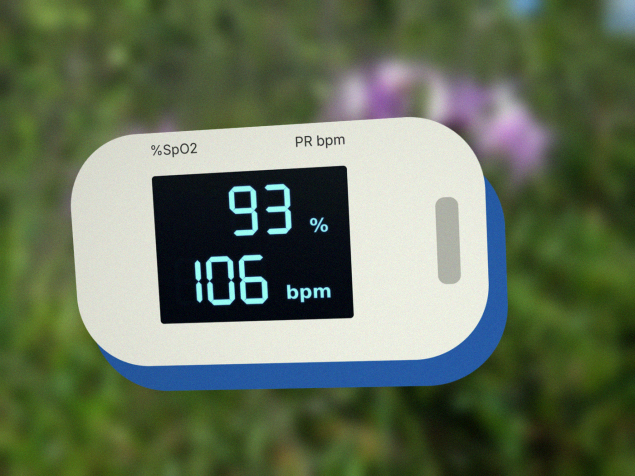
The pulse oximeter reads 106bpm
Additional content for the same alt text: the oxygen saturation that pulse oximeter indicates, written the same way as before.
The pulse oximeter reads 93%
